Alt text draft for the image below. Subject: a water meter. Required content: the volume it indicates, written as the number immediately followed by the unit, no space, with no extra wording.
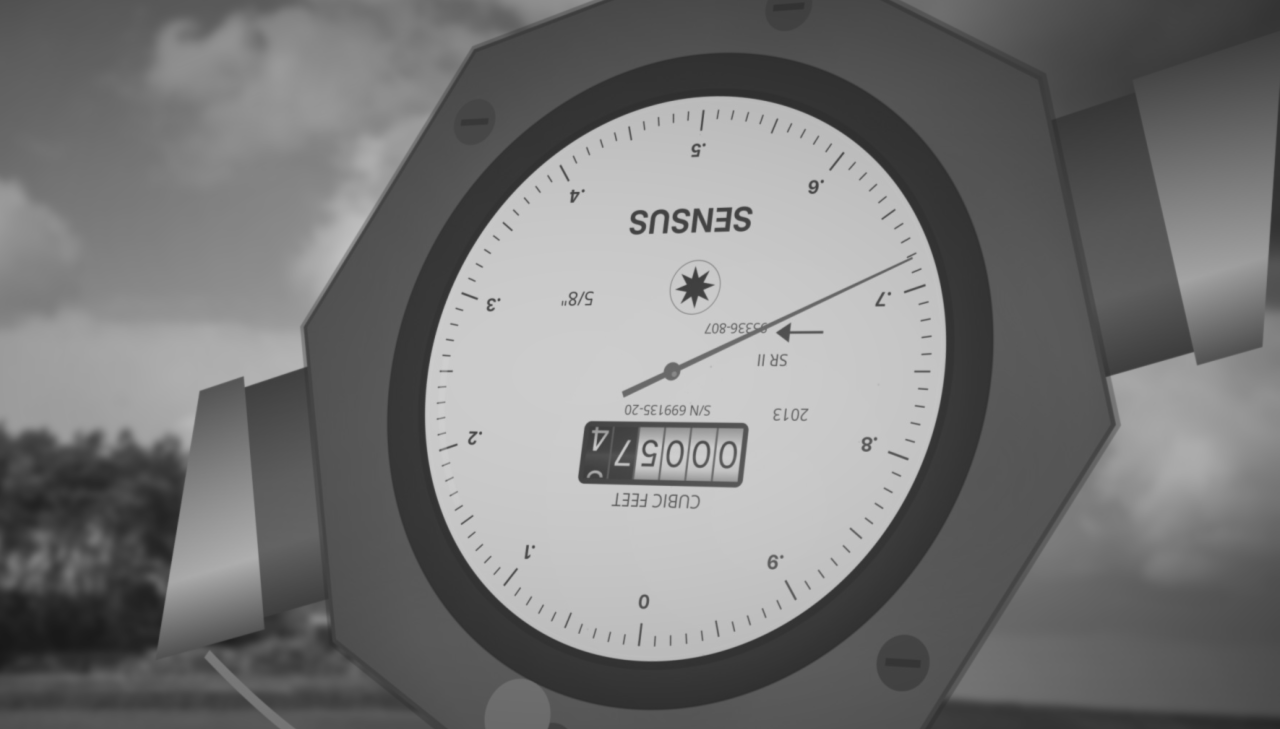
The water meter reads 573.68ft³
